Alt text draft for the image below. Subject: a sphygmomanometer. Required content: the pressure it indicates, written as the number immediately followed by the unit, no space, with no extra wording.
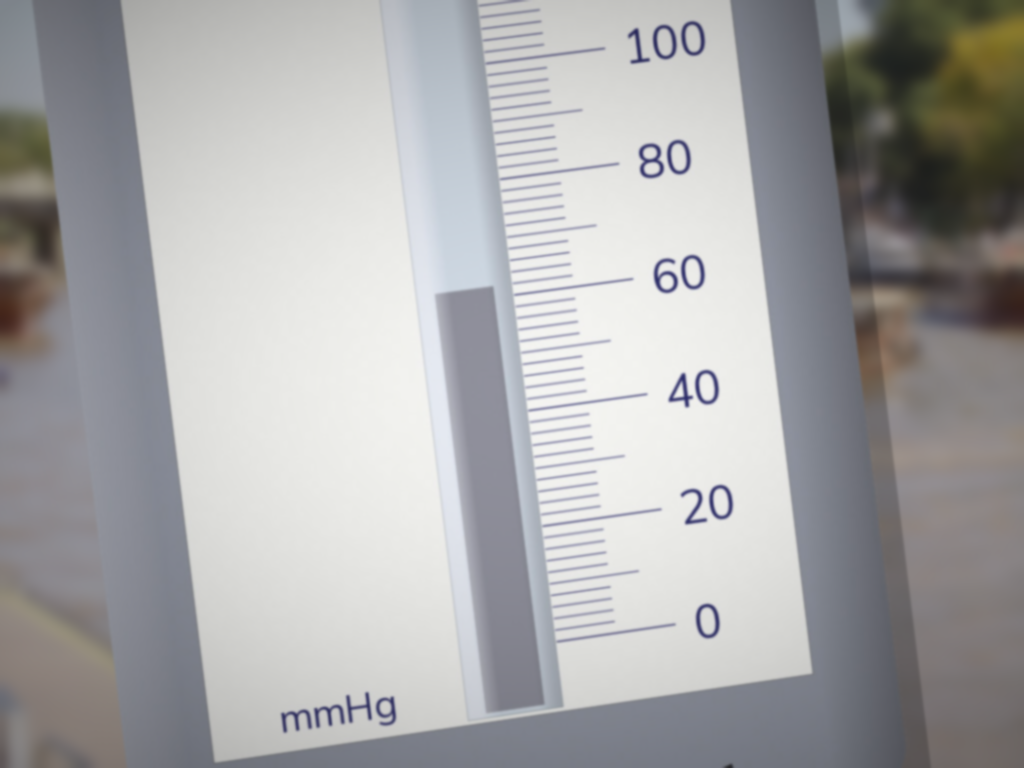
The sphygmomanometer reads 62mmHg
